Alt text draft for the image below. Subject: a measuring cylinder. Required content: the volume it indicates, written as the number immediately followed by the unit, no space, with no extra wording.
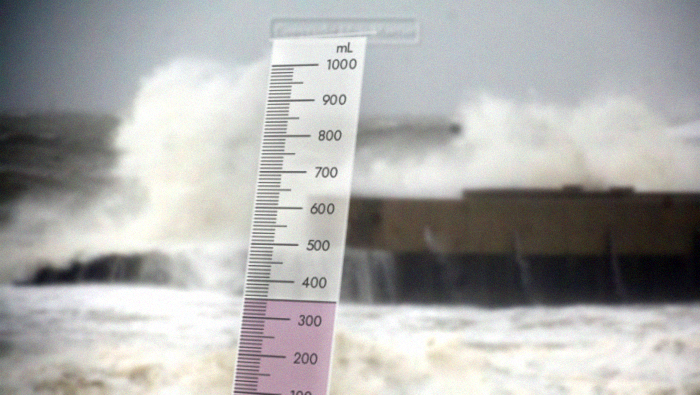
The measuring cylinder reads 350mL
